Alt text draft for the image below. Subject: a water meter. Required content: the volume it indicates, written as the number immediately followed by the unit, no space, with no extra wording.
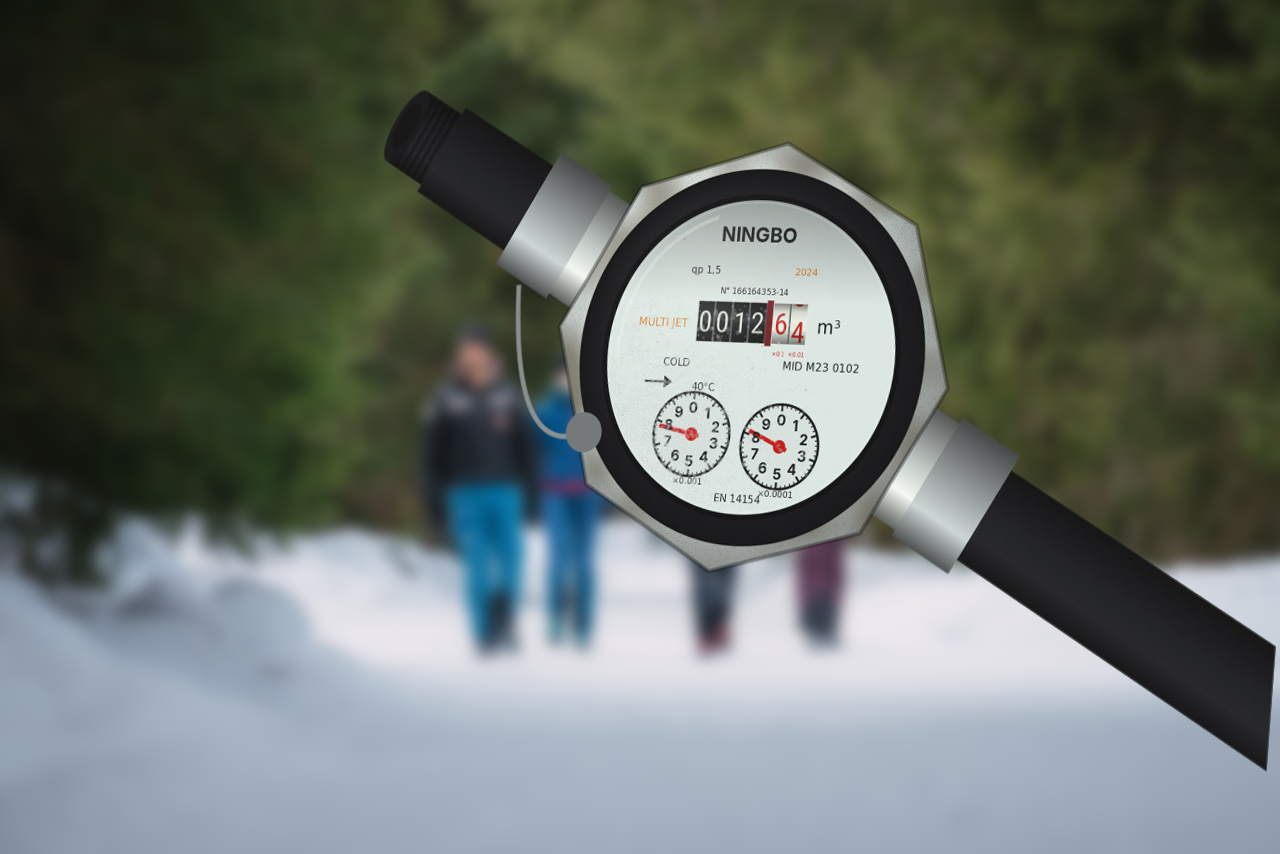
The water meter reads 12.6378m³
